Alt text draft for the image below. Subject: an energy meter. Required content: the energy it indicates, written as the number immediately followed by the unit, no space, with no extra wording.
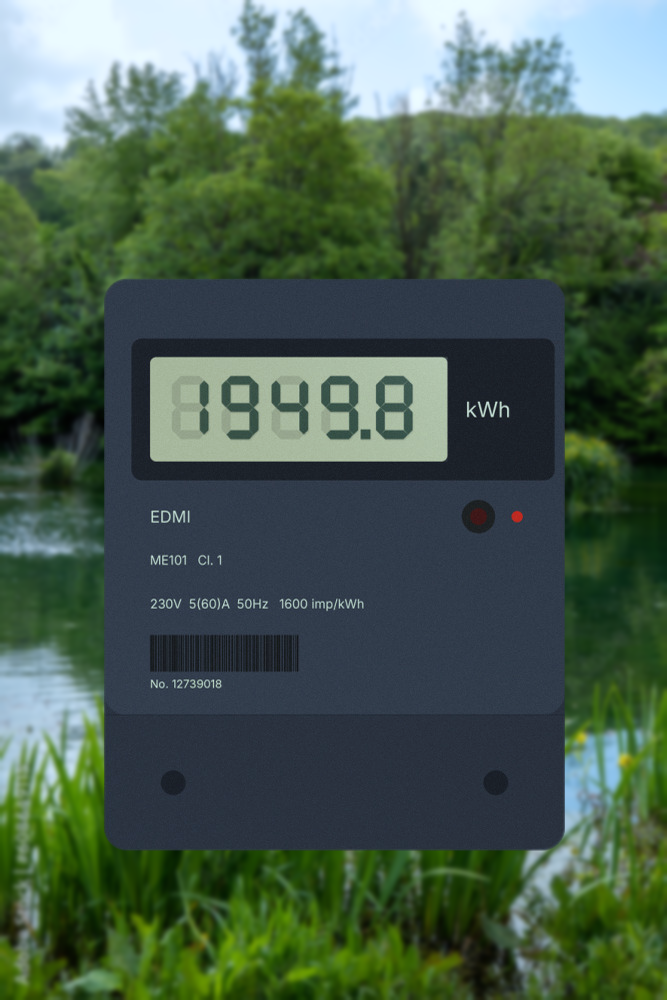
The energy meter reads 1949.8kWh
